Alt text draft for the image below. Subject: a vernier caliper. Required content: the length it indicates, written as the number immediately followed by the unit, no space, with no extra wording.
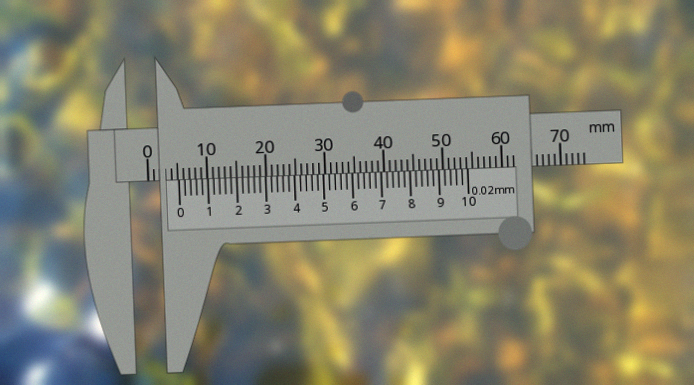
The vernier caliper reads 5.2mm
